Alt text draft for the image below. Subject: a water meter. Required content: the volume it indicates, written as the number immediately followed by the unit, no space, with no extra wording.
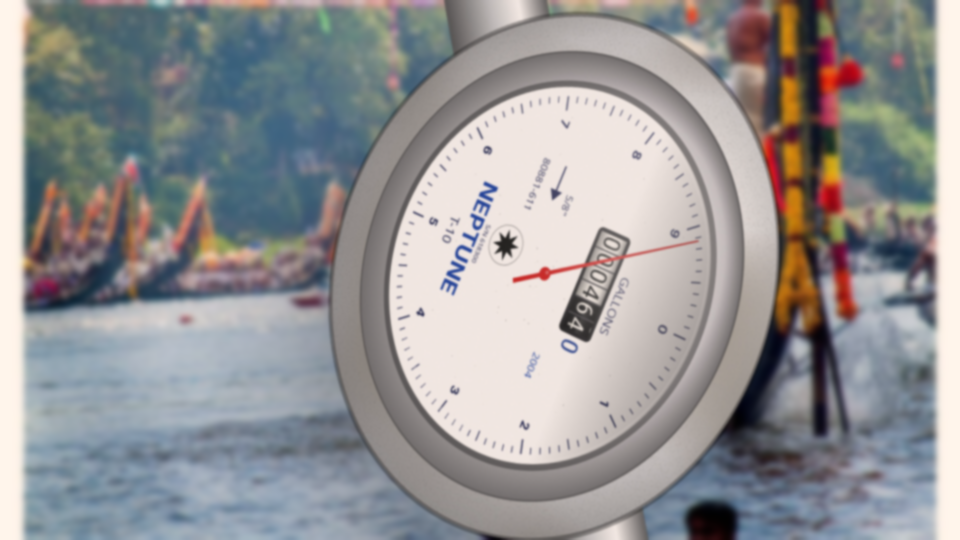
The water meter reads 4639.1gal
